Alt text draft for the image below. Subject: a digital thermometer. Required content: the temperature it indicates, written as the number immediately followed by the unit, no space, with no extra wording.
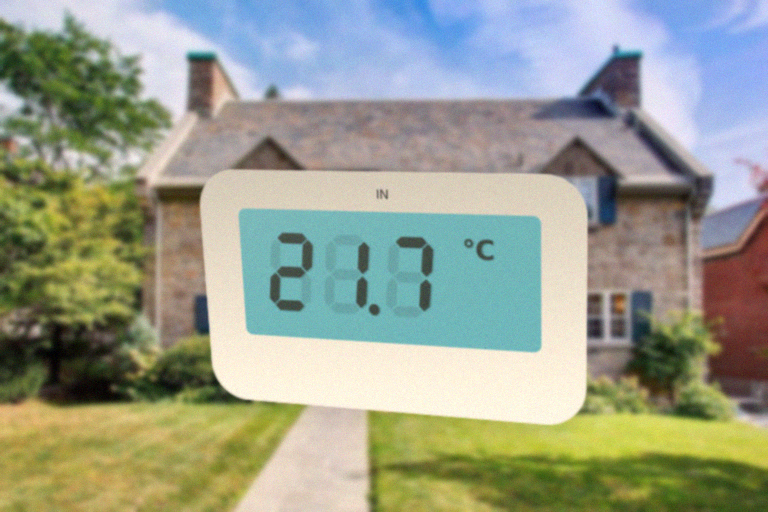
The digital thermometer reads 21.7°C
